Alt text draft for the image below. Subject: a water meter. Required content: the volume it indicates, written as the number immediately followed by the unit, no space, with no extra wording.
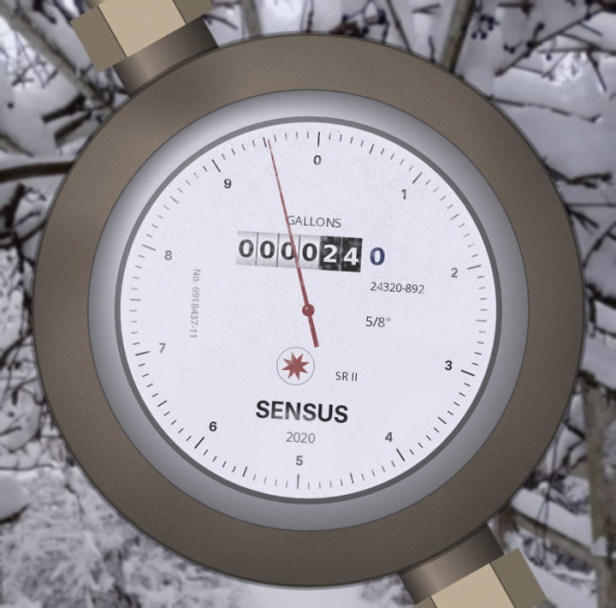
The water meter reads 239.5gal
